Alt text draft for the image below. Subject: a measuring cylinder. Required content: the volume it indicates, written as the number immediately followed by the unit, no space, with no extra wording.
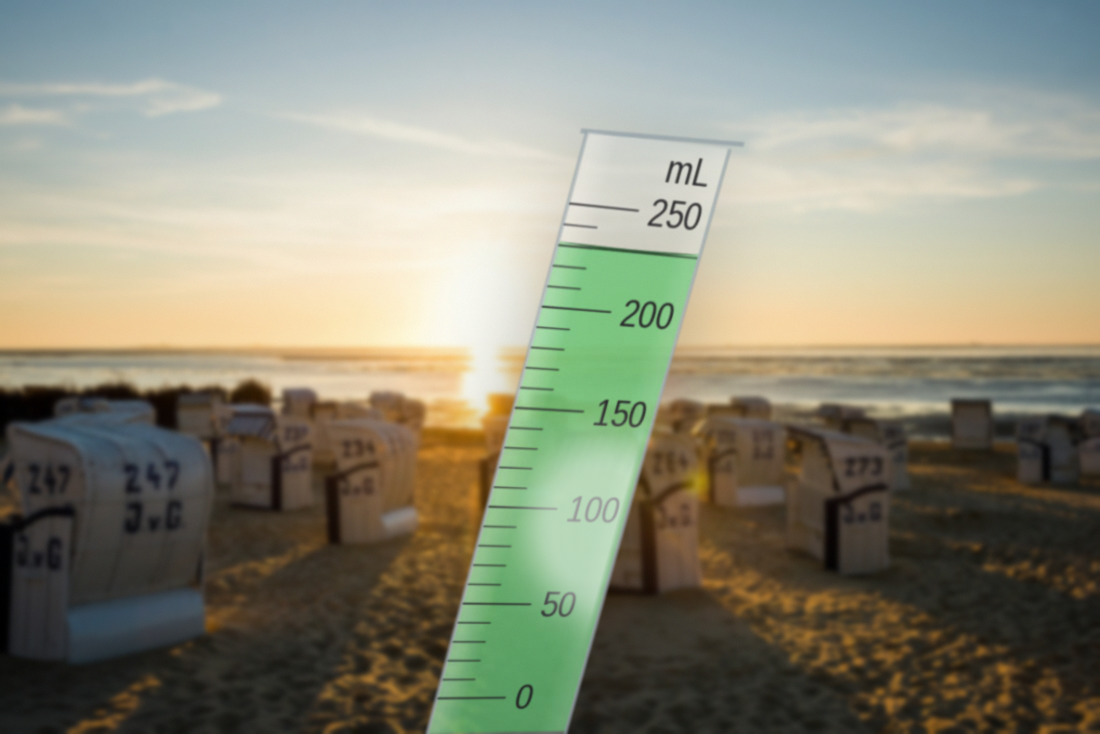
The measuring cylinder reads 230mL
